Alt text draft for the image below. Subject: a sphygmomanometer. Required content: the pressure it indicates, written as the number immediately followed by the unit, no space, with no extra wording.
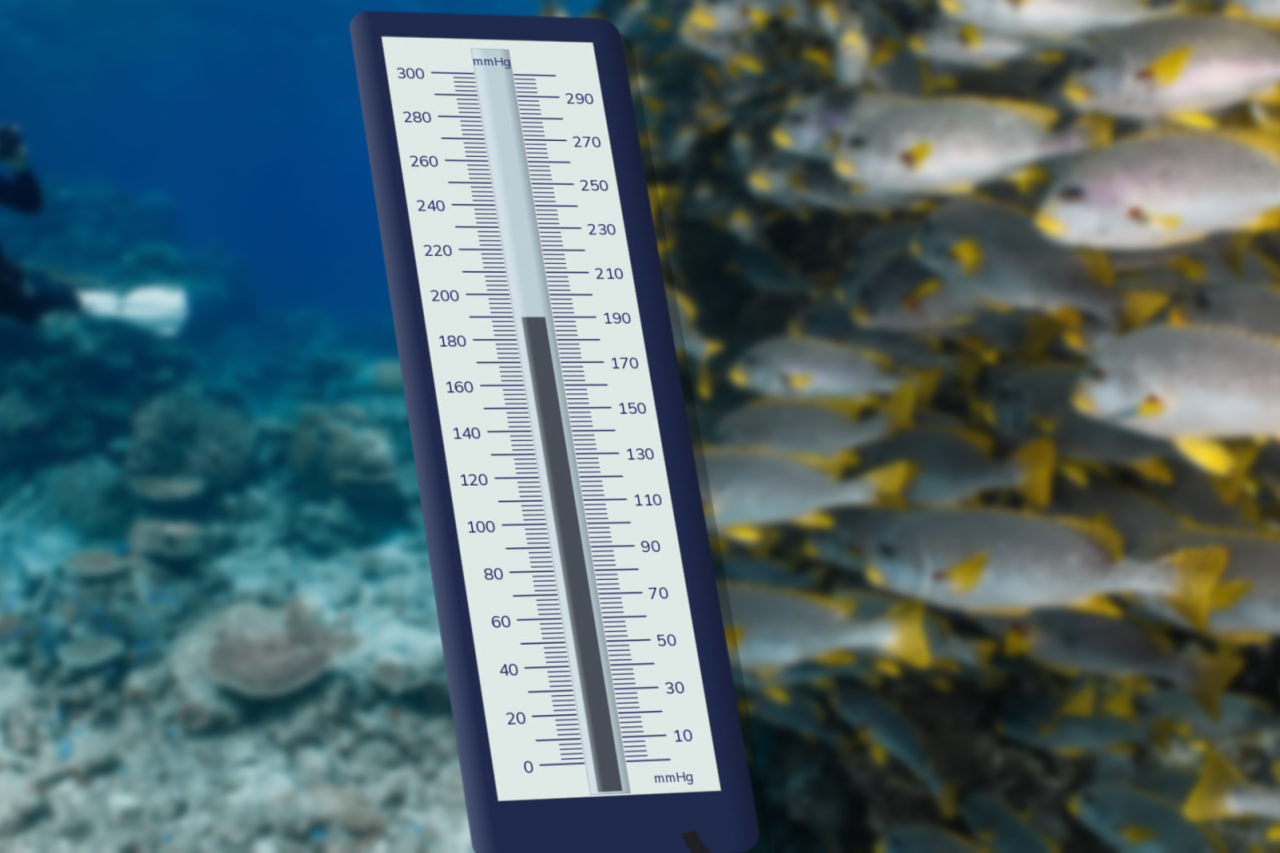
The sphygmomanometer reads 190mmHg
